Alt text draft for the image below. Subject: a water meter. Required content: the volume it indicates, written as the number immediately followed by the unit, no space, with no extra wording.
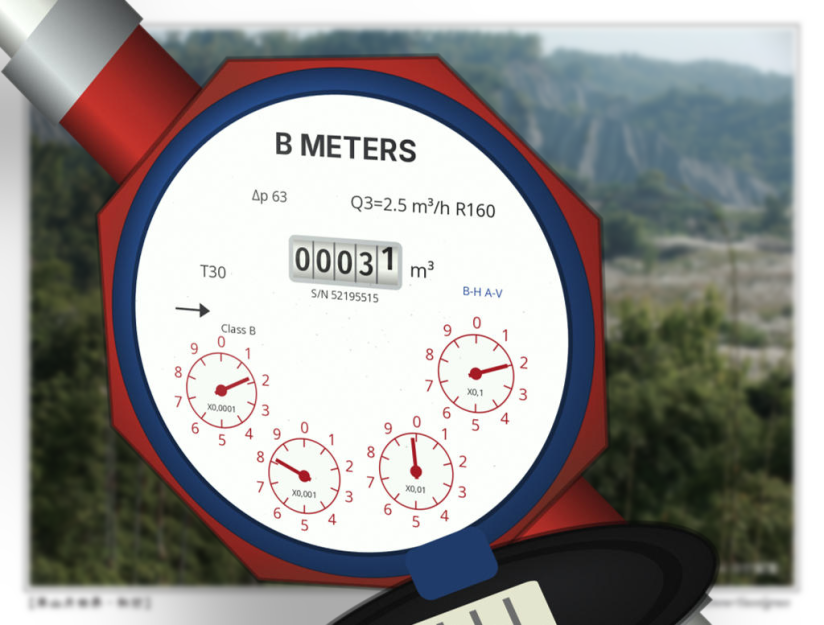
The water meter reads 31.1981m³
